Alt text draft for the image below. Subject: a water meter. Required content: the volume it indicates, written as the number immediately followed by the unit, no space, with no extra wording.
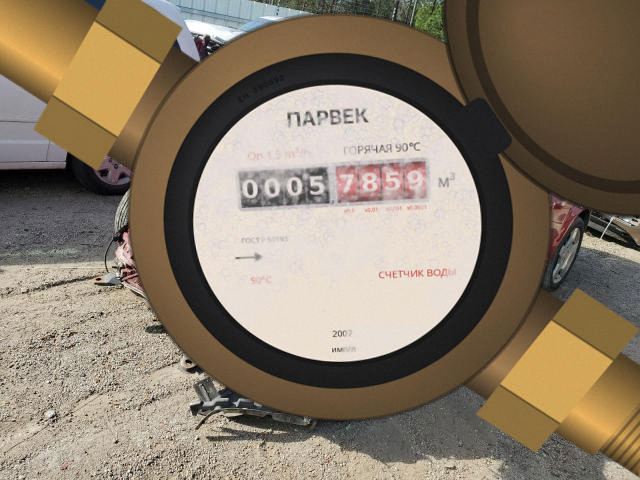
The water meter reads 5.7859m³
